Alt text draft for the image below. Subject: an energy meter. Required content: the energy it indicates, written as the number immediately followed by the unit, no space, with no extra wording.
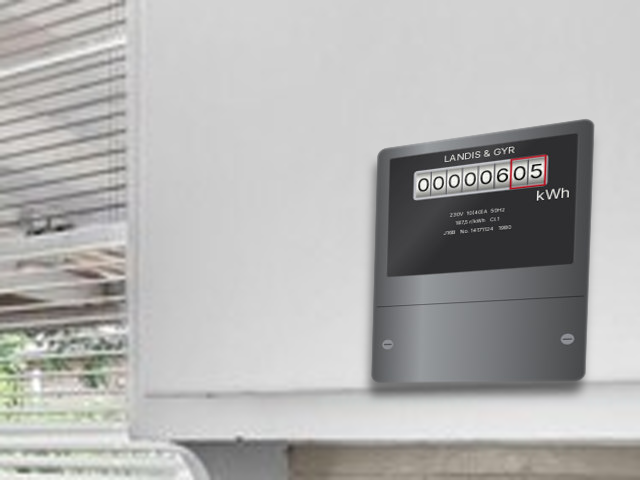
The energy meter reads 6.05kWh
